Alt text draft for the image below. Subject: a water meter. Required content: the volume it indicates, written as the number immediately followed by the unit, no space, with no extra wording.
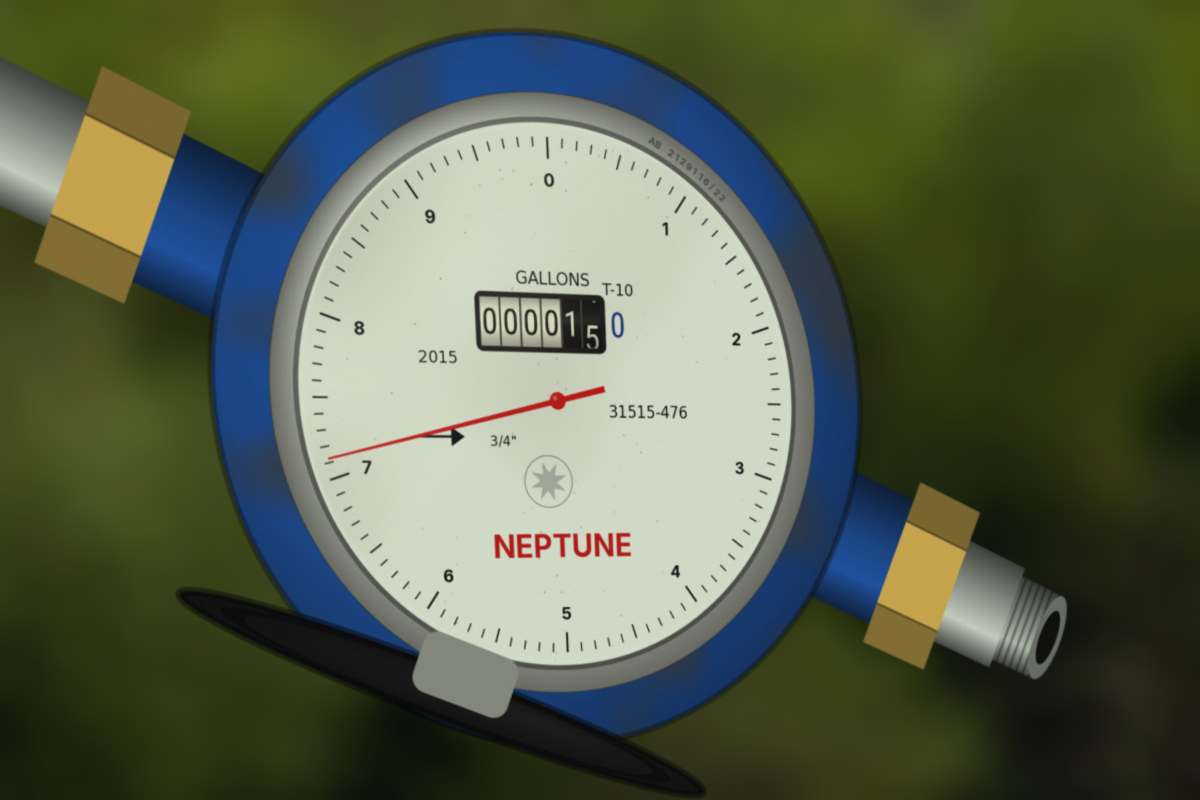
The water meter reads 147.1gal
